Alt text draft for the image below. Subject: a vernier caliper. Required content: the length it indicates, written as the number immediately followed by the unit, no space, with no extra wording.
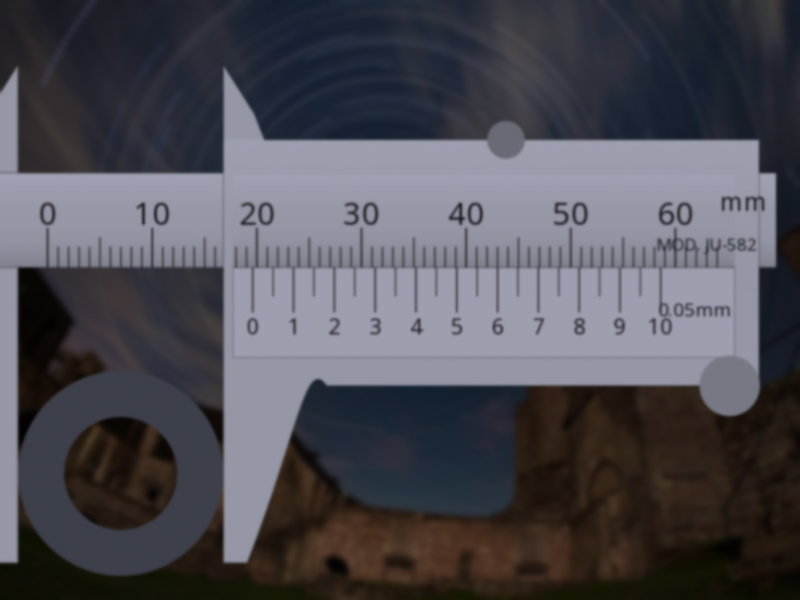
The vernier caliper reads 19.6mm
